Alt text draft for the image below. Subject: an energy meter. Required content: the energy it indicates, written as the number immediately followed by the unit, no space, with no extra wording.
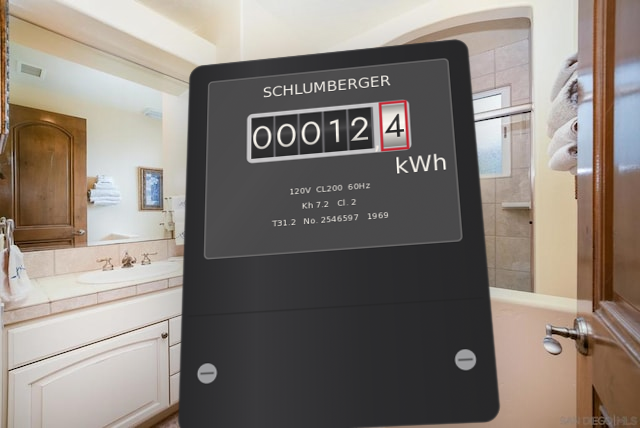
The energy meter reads 12.4kWh
